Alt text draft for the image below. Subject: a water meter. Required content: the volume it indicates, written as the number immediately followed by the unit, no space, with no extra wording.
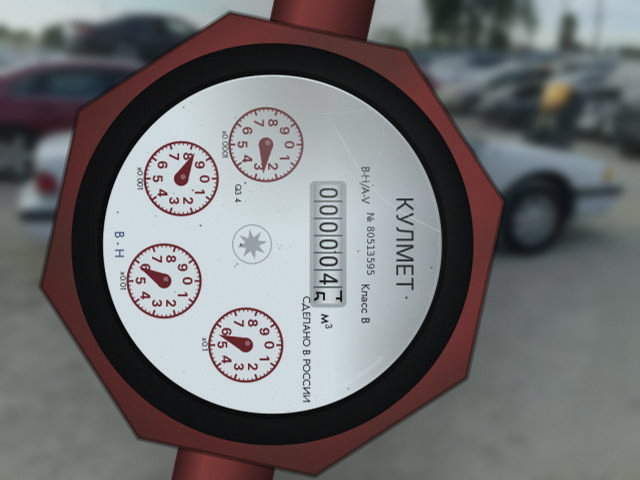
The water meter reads 44.5582m³
